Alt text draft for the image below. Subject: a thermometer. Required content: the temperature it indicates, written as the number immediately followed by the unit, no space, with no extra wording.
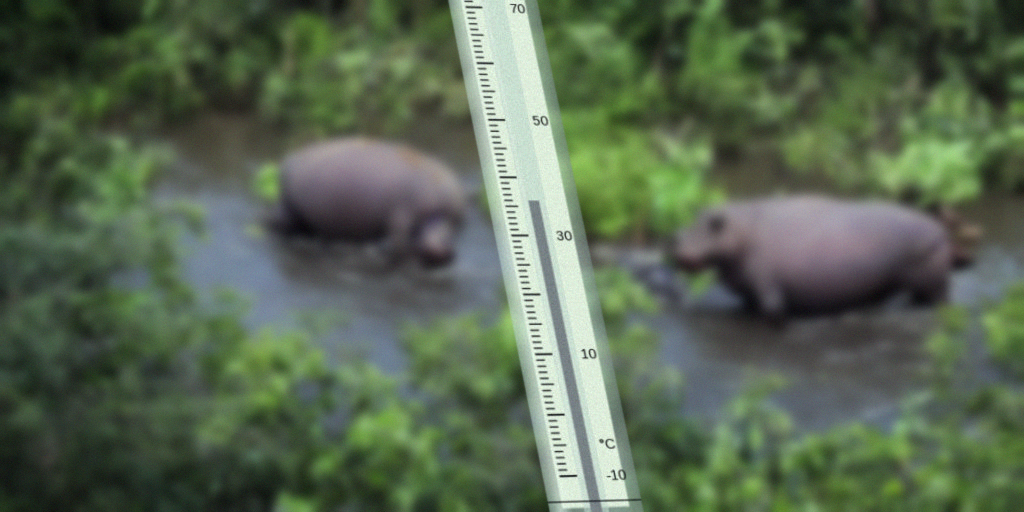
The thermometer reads 36°C
